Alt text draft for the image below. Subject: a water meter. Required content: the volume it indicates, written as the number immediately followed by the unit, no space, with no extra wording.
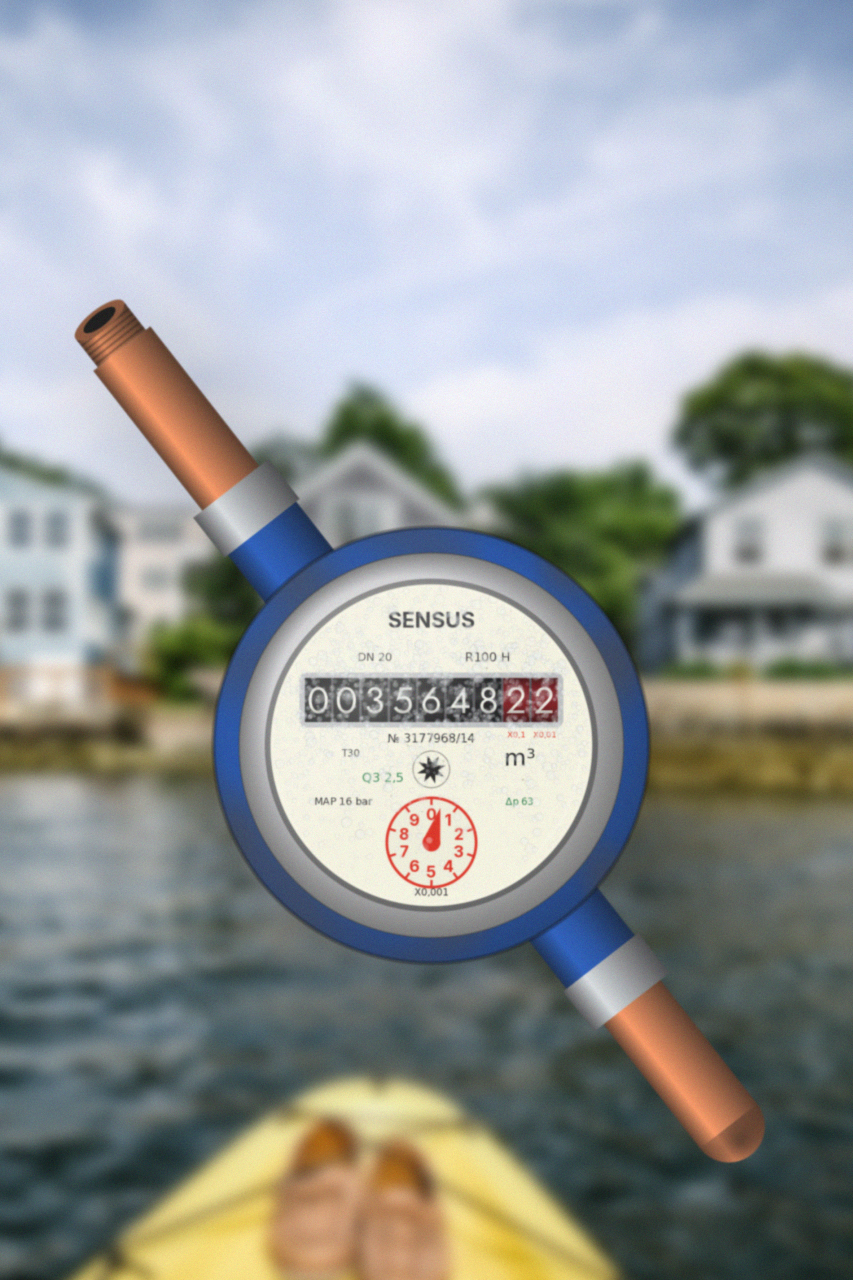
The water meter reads 35648.220m³
